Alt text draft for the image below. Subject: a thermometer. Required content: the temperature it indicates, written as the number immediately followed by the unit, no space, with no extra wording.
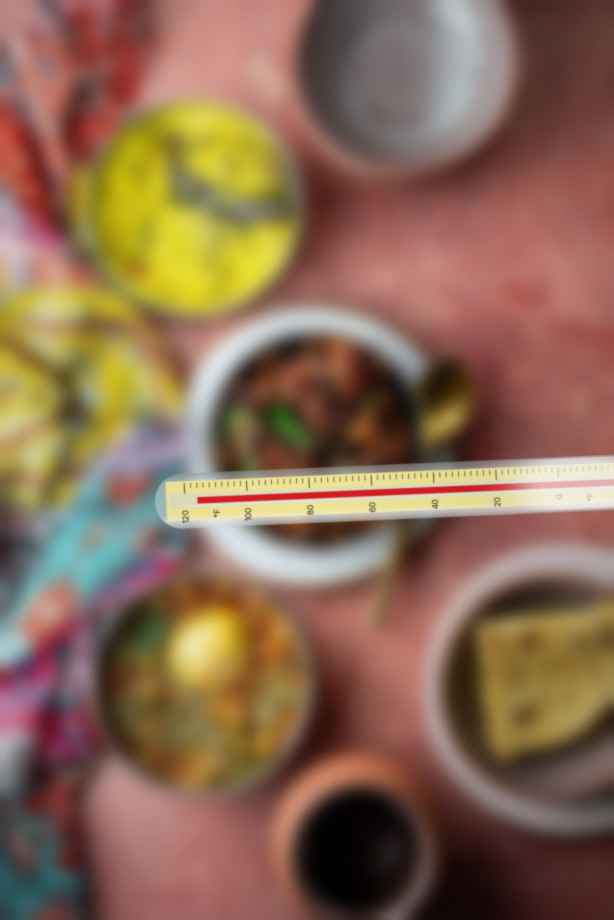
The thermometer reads 116°F
